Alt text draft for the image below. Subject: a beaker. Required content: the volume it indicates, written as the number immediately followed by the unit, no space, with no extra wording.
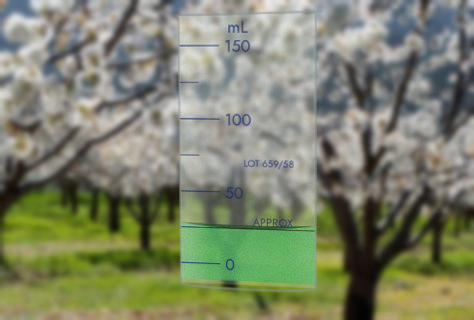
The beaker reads 25mL
